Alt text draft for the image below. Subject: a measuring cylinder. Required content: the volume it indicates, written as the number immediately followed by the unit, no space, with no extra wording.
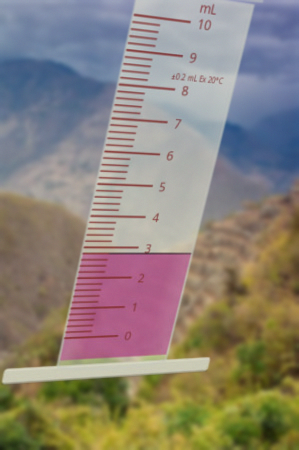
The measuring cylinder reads 2.8mL
